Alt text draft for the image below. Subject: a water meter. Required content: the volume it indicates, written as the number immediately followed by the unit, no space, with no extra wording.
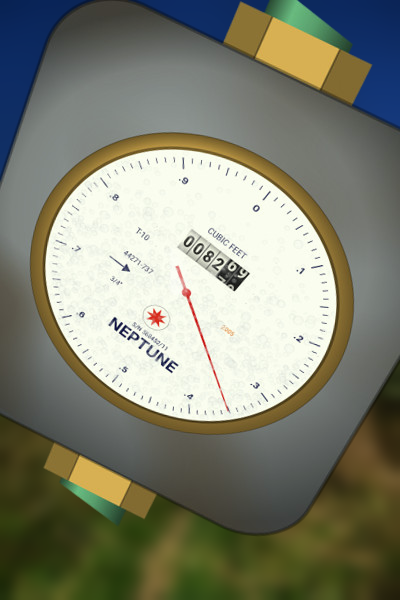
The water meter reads 8269.35ft³
